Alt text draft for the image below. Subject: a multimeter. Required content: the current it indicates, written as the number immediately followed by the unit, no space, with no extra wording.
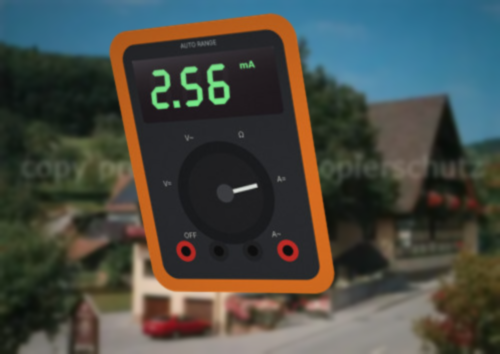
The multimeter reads 2.56mA
